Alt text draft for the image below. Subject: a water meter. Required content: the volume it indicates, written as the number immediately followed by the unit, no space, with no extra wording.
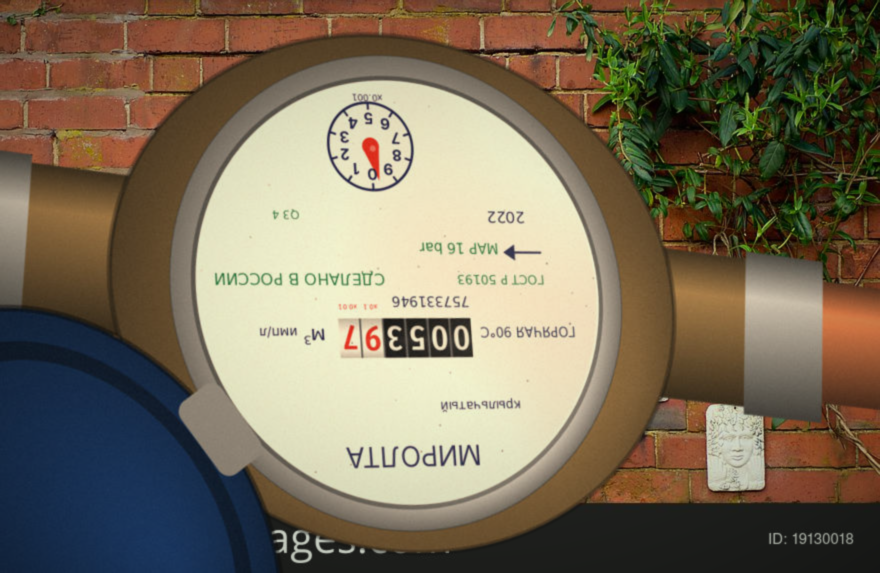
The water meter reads 53.969m³
